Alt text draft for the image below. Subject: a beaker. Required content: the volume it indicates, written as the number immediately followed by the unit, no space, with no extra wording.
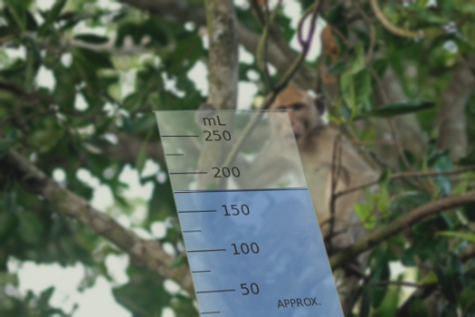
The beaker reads 175mL
